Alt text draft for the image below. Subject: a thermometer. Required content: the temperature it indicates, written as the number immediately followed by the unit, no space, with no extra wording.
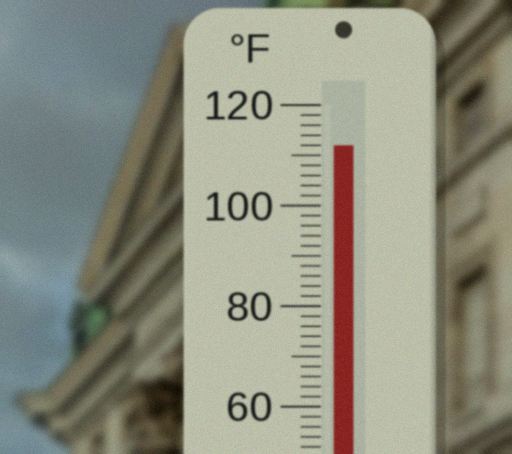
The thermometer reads 112°F
